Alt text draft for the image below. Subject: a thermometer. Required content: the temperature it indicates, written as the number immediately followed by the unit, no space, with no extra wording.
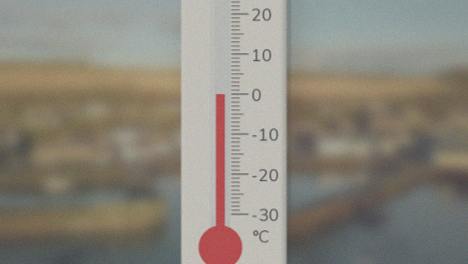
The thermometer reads 0°C
